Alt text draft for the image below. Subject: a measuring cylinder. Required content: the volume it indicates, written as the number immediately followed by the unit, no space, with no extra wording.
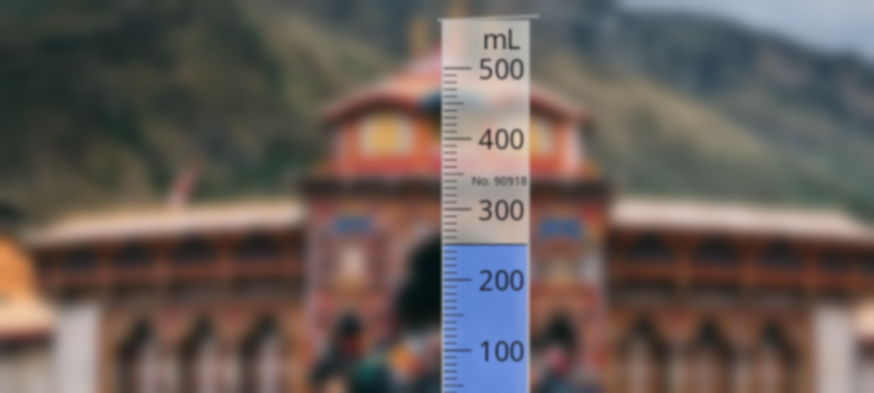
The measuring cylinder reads 250mL
